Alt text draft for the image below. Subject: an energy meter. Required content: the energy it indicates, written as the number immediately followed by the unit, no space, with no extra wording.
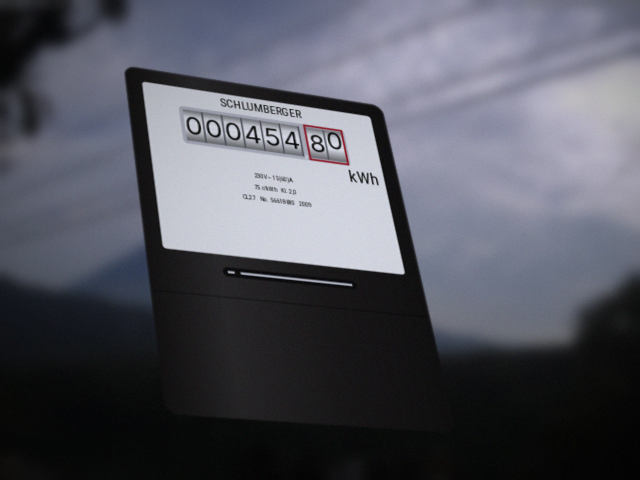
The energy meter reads 454.80kWh
